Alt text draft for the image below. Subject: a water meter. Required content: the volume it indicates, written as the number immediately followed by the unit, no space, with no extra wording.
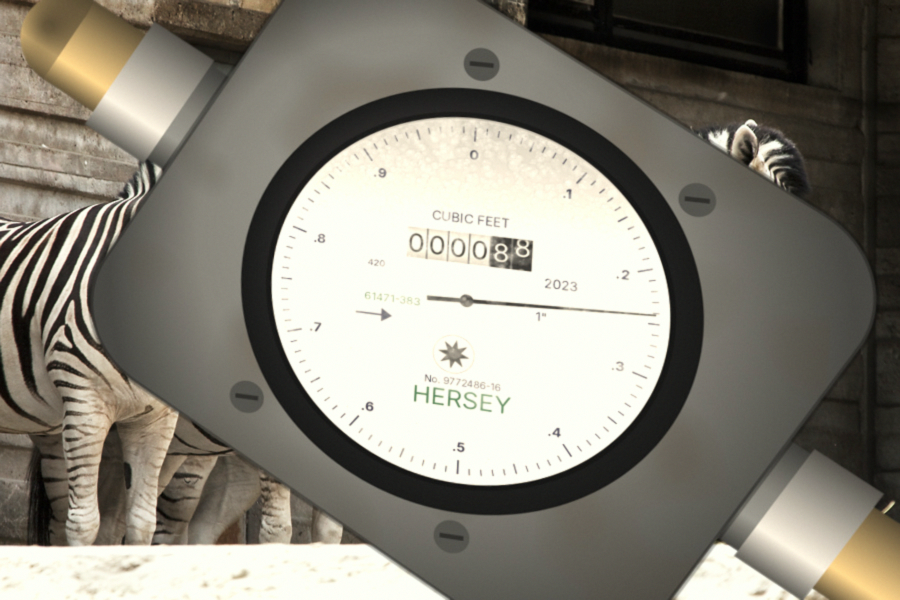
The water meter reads 88.24ft³
